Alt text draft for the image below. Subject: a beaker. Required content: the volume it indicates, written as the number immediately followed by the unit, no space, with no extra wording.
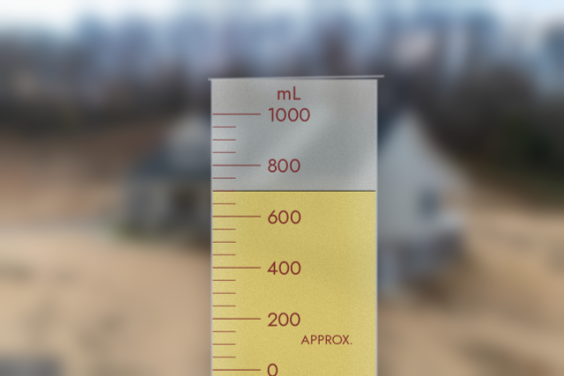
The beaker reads 700mL
